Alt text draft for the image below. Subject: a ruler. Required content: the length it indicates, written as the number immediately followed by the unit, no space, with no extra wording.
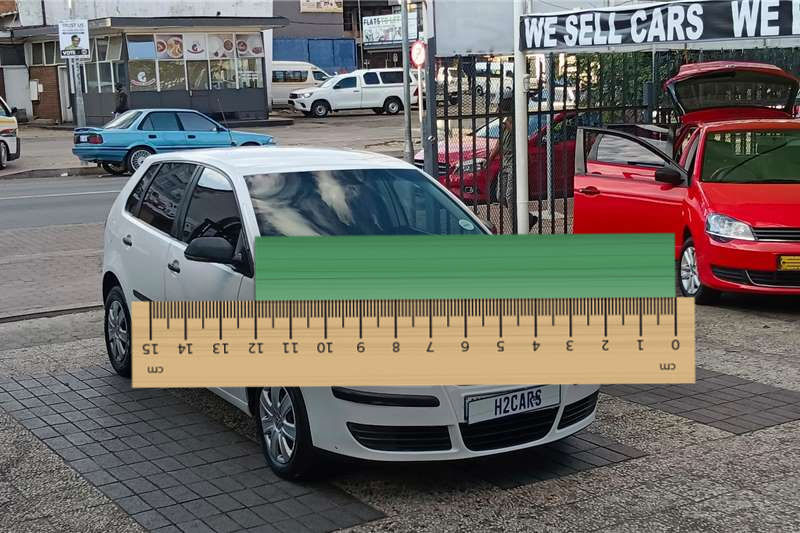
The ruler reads 12cm
